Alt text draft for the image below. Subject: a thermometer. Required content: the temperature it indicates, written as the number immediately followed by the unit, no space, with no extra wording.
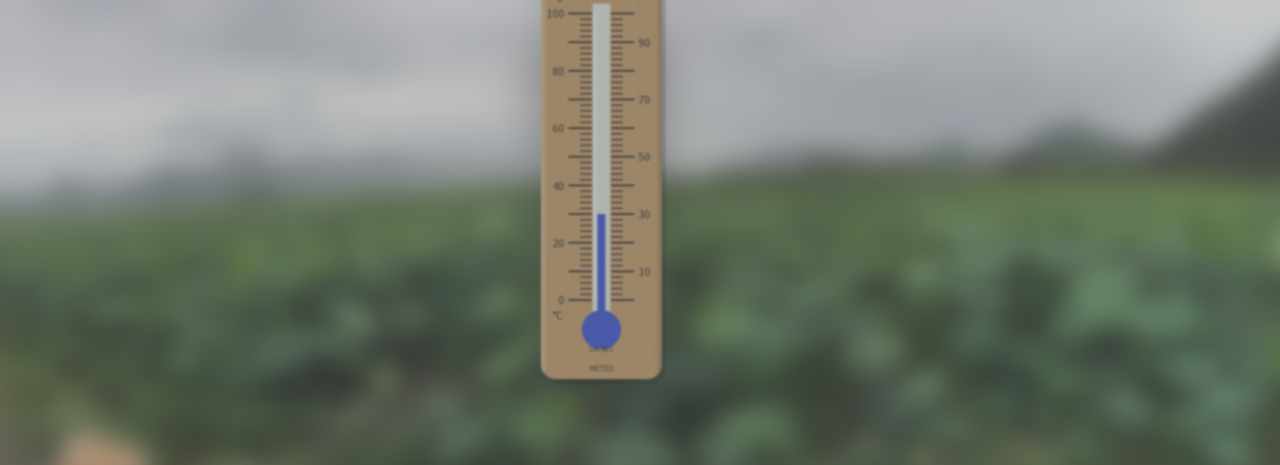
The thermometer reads 30°C
